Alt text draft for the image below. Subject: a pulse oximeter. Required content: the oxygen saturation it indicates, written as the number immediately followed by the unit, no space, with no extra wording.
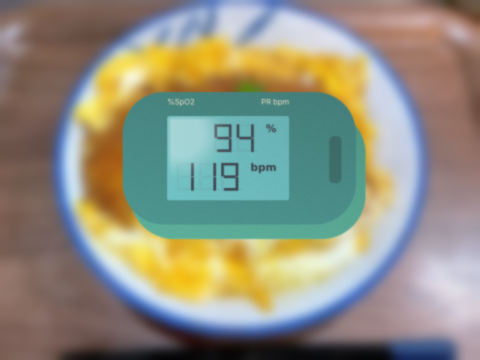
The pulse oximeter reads 94%
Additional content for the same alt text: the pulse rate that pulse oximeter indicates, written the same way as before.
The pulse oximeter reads 119bpm
